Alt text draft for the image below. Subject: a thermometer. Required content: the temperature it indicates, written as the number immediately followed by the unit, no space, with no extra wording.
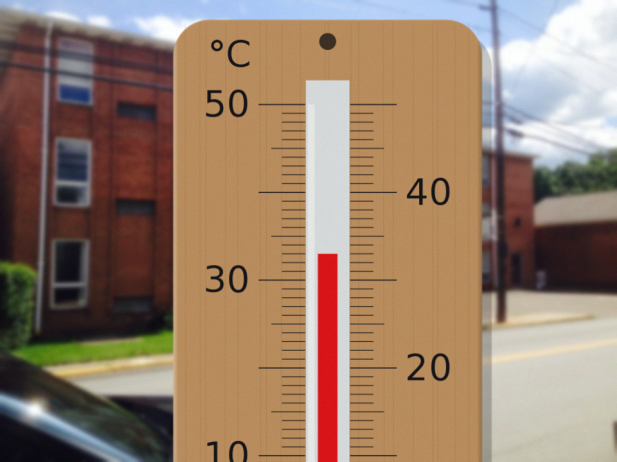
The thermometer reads 33°C
